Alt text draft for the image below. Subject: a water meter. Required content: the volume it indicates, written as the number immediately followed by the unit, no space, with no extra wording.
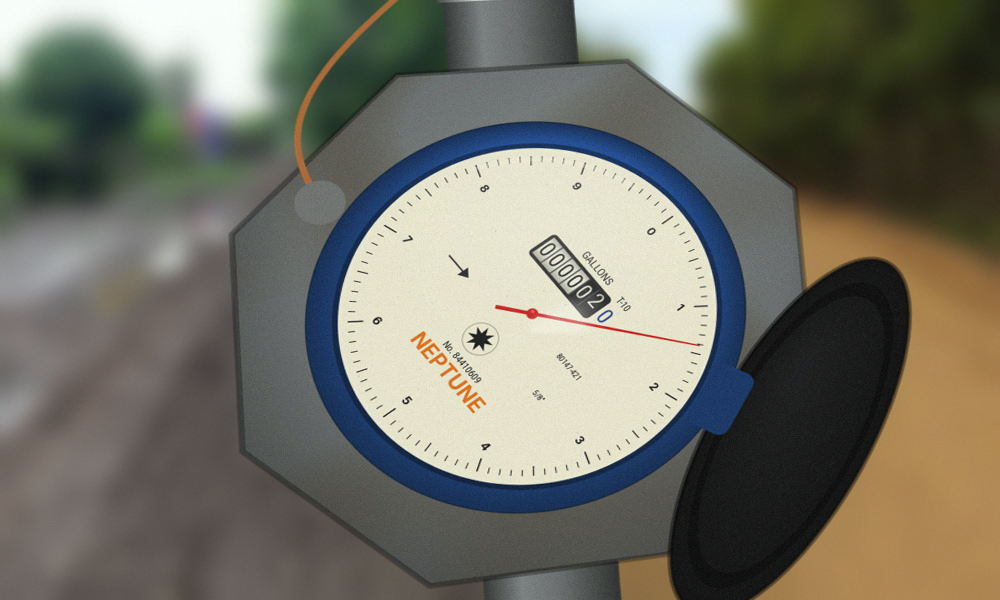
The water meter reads 21.4gal
